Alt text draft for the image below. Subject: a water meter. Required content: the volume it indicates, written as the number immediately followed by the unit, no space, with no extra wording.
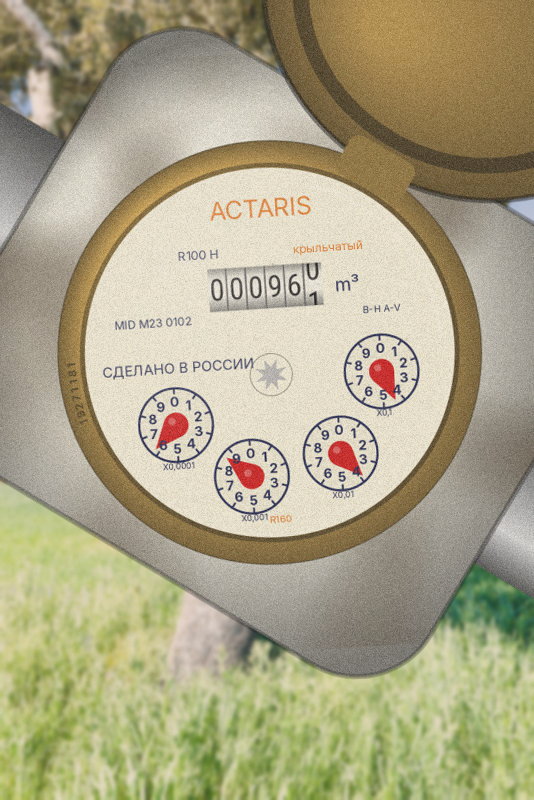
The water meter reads 960.4386m³
